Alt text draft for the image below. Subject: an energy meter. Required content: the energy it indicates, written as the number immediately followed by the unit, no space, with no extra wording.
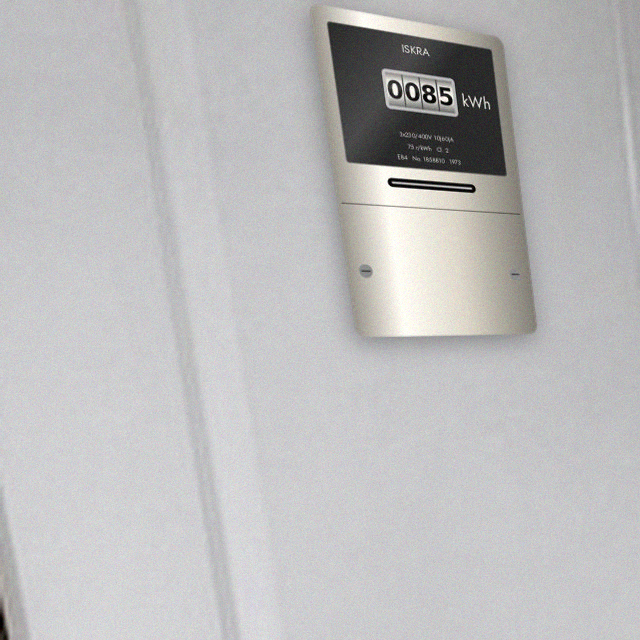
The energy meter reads 85kWh
